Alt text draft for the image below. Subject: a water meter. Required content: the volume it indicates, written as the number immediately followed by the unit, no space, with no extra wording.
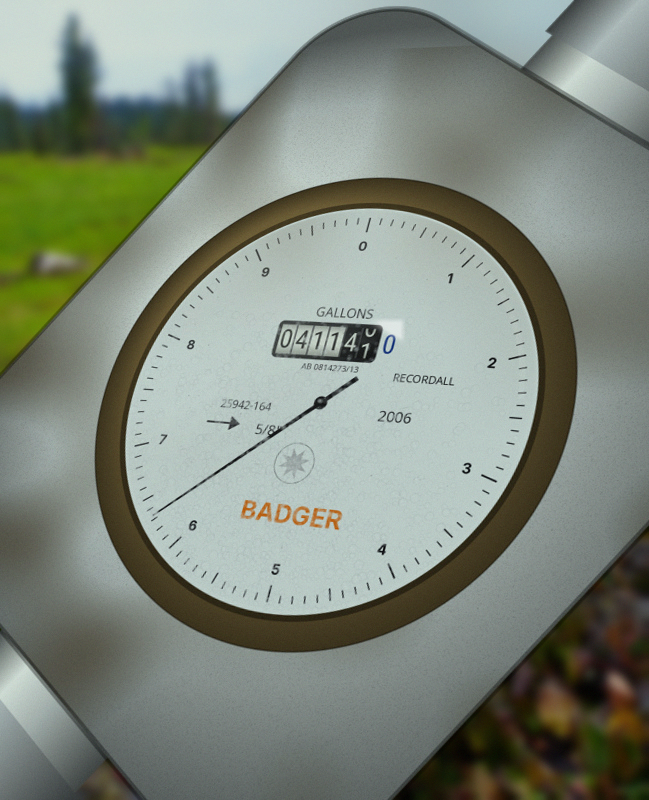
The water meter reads 411406.3gal
